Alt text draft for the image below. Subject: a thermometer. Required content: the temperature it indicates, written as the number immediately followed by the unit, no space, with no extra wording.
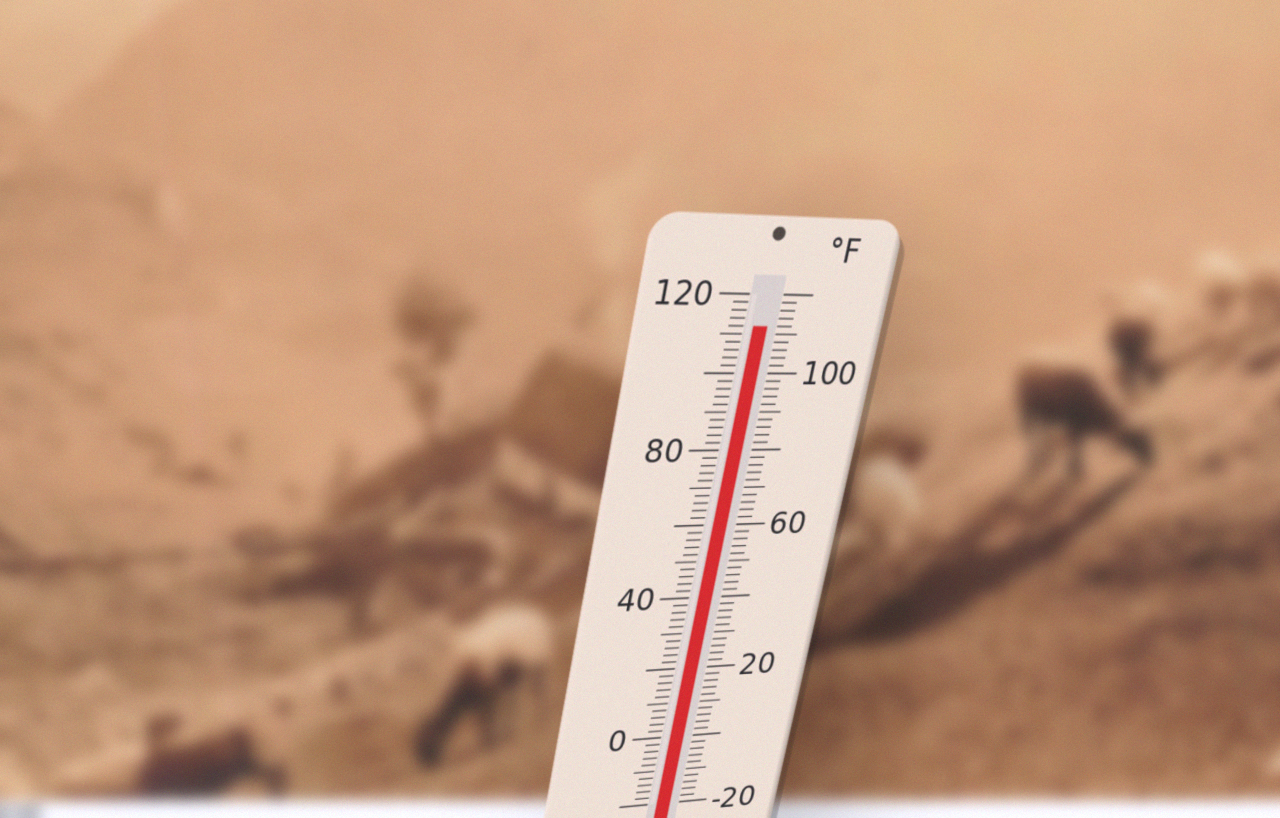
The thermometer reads 112°F
